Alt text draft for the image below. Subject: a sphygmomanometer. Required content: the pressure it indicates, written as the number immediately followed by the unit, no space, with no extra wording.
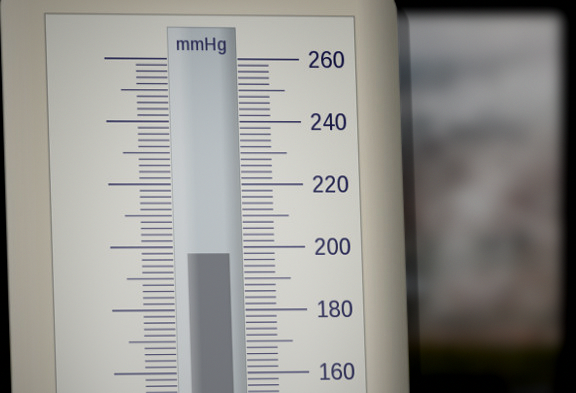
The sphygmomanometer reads 198mmHg
